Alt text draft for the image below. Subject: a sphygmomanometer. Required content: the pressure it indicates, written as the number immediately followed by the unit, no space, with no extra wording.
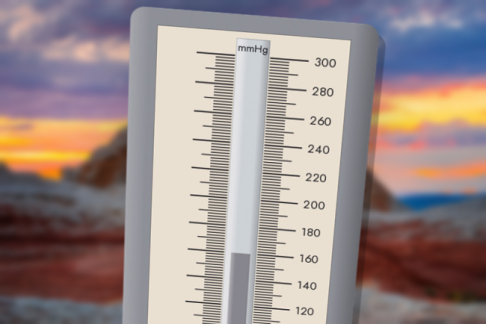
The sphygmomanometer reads 160mmHg
